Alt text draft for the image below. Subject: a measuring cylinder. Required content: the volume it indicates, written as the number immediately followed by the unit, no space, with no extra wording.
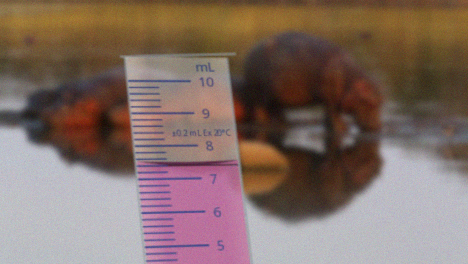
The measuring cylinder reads 7.4mL
